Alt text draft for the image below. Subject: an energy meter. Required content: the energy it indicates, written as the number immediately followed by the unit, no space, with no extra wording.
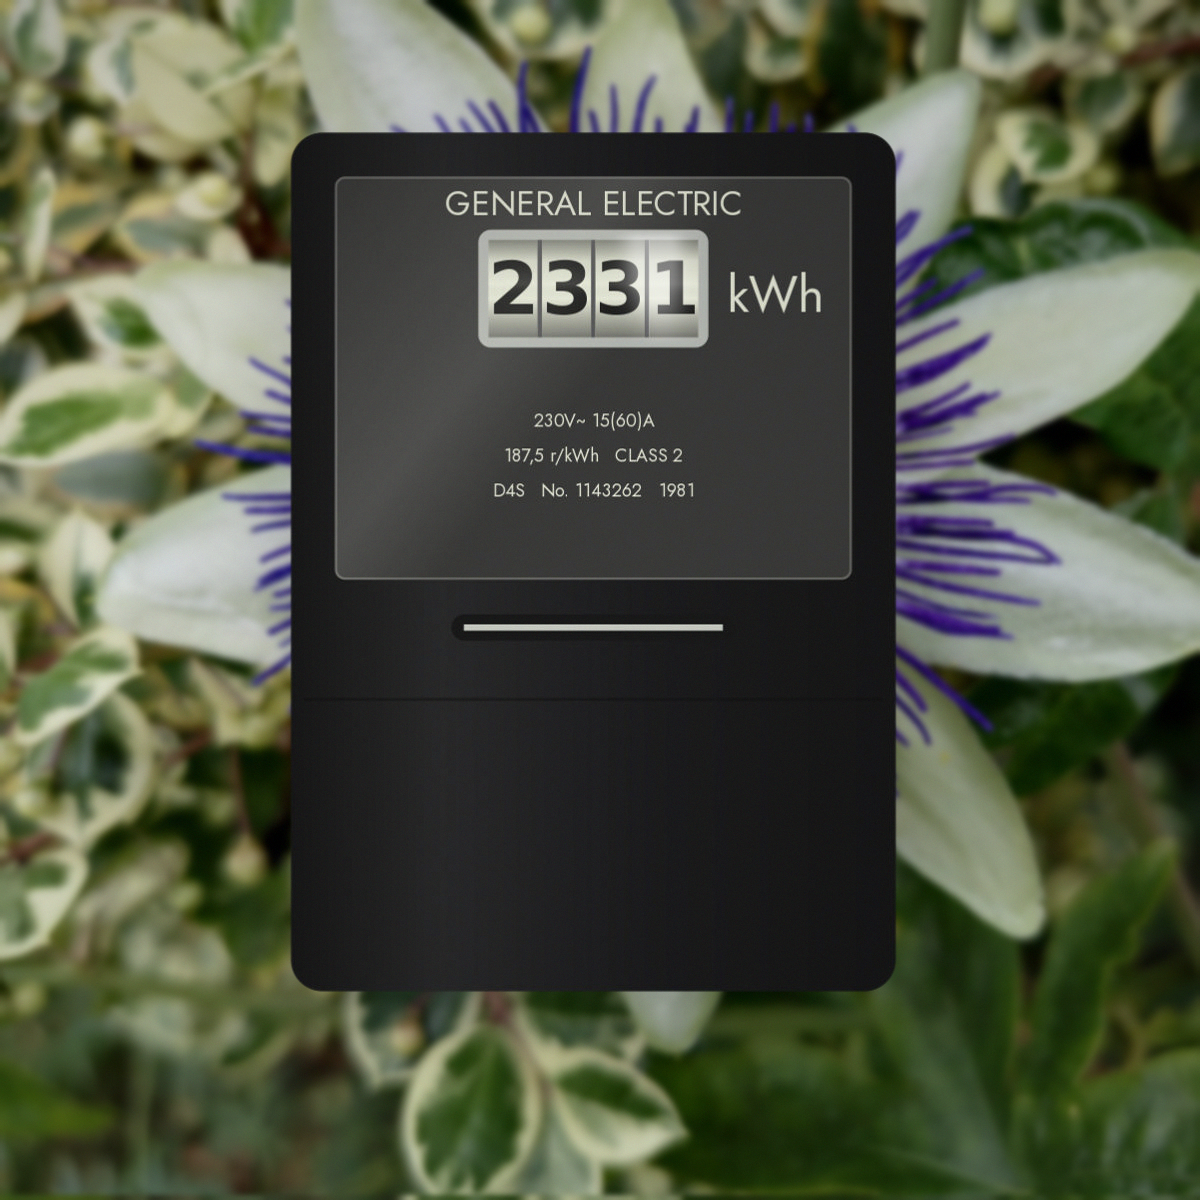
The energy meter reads 2331kWh
